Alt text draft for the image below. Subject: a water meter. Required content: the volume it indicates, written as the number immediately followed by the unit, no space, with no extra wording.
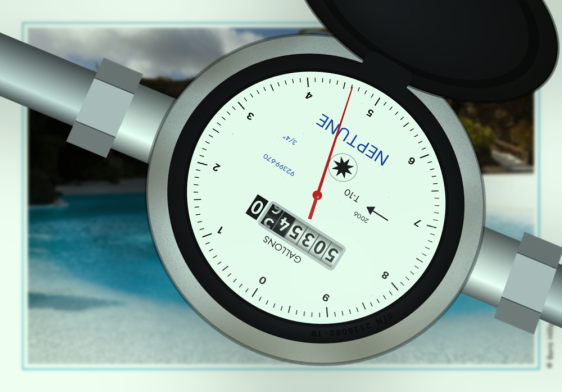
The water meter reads 5035454.6gal
